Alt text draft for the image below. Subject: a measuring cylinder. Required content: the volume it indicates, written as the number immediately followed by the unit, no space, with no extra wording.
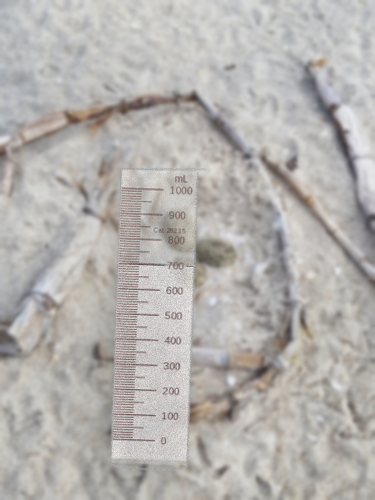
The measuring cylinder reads 700mL
